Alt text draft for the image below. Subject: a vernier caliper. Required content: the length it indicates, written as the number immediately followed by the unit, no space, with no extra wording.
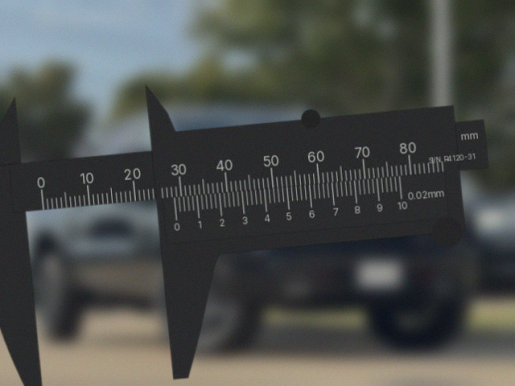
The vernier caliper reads 28.5mm
